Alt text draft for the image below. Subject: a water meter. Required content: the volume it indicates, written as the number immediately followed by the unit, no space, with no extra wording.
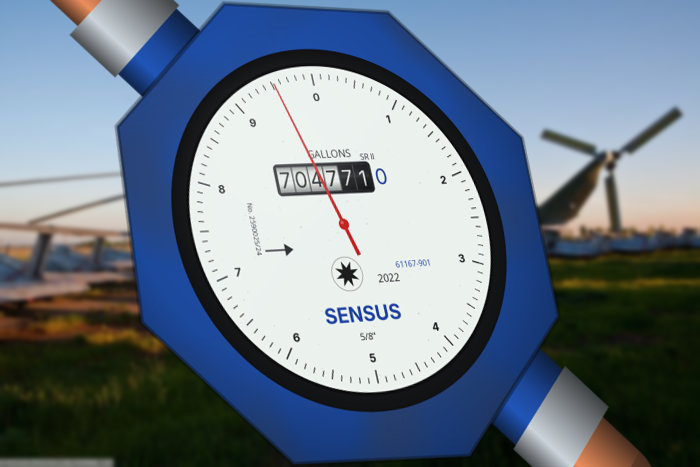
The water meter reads 7047709.5gal
